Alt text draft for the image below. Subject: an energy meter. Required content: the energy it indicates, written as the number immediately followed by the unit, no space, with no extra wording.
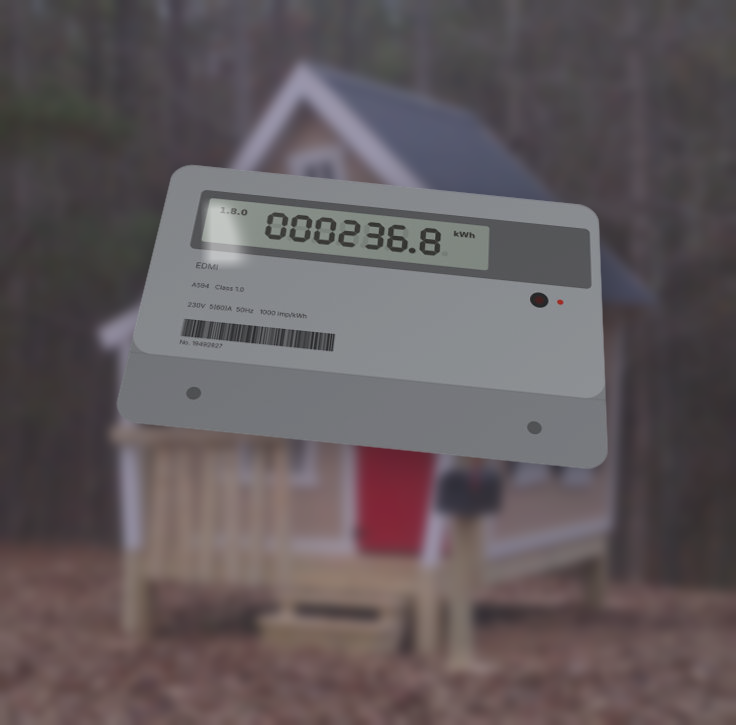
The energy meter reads 236.8kWh
